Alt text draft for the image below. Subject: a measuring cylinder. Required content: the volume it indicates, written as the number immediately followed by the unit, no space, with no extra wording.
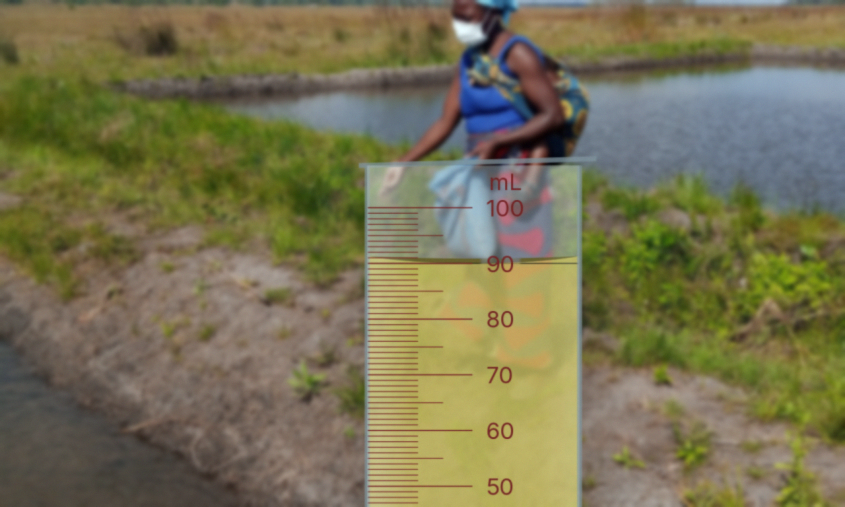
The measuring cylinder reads 90mL
